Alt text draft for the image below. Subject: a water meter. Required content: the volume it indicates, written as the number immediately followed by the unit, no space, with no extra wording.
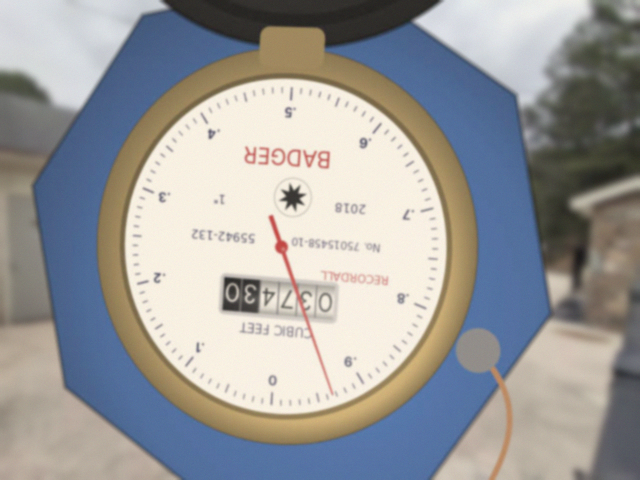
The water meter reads 37429.93ft³
